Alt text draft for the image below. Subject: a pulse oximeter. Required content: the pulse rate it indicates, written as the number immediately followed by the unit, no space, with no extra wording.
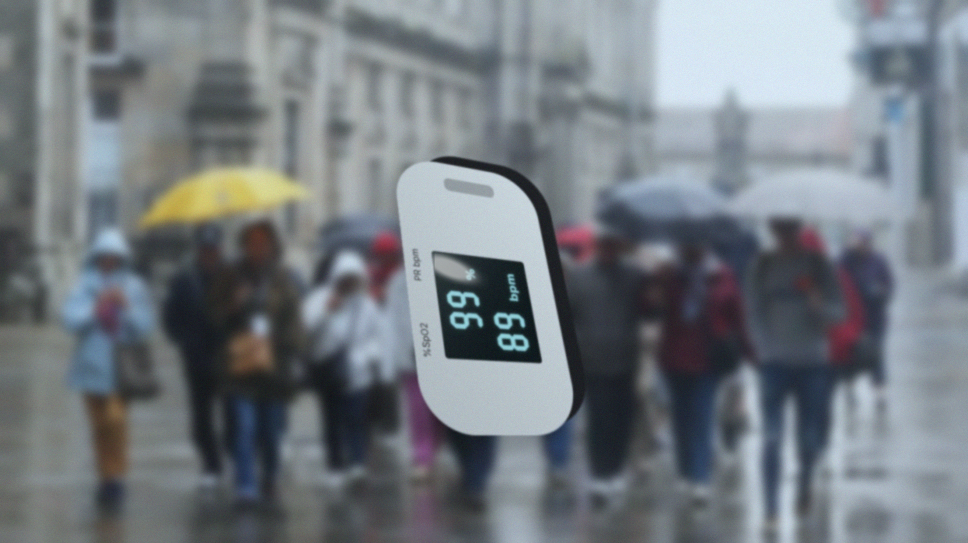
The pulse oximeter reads 89bpm
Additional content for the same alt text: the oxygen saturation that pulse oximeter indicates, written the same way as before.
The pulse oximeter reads 99%
